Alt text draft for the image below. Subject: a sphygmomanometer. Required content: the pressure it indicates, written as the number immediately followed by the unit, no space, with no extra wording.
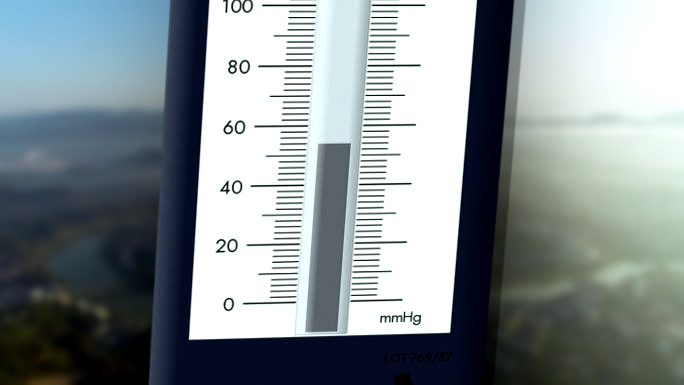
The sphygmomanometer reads 54mmHg
